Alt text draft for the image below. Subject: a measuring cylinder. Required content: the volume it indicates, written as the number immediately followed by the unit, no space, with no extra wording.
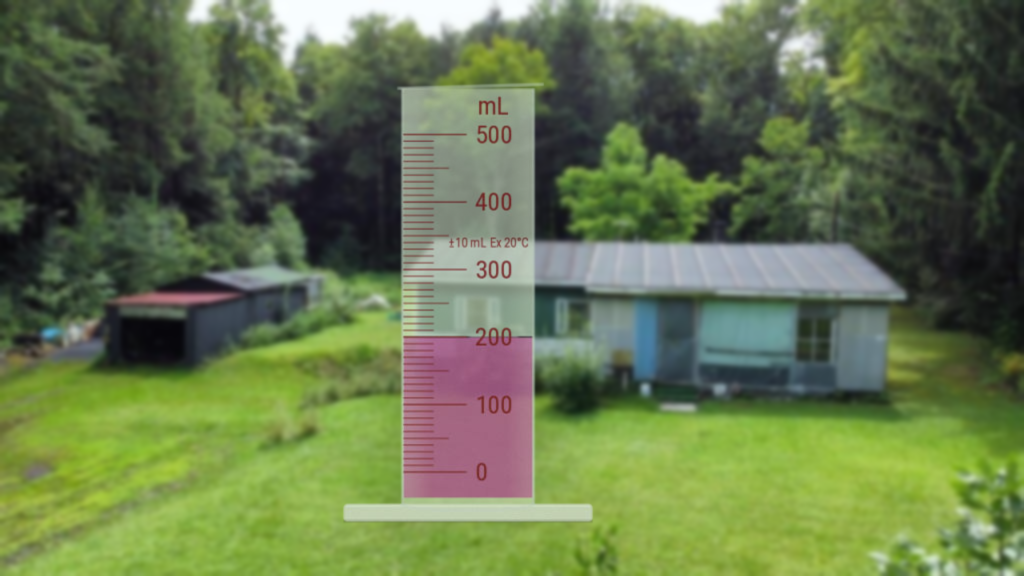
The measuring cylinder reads 200mL
